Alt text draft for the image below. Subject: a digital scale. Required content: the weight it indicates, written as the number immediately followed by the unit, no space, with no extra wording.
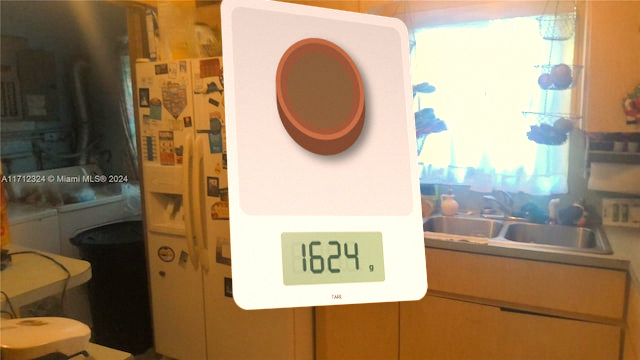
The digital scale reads 1624g
